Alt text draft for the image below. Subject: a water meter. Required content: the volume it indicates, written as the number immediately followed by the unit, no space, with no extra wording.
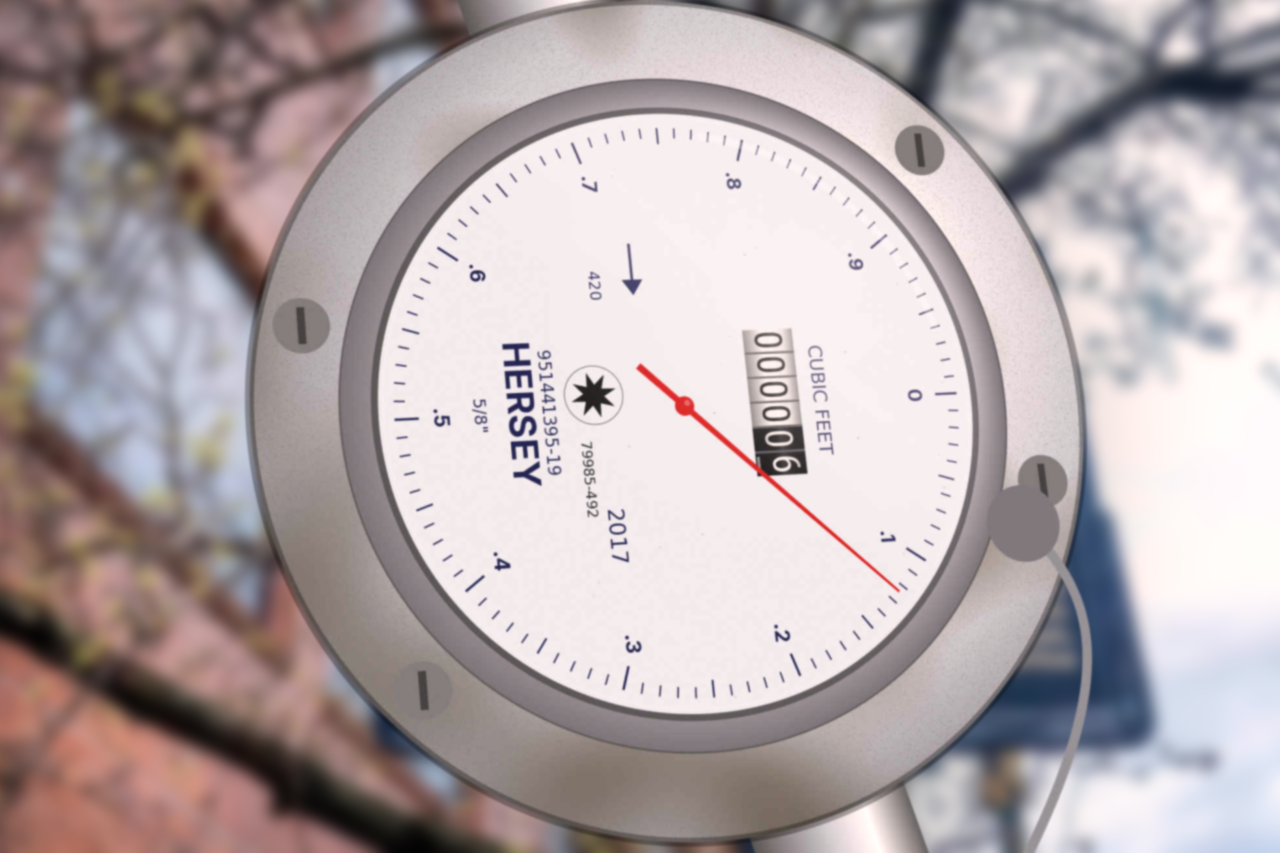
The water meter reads 6.12ft³
